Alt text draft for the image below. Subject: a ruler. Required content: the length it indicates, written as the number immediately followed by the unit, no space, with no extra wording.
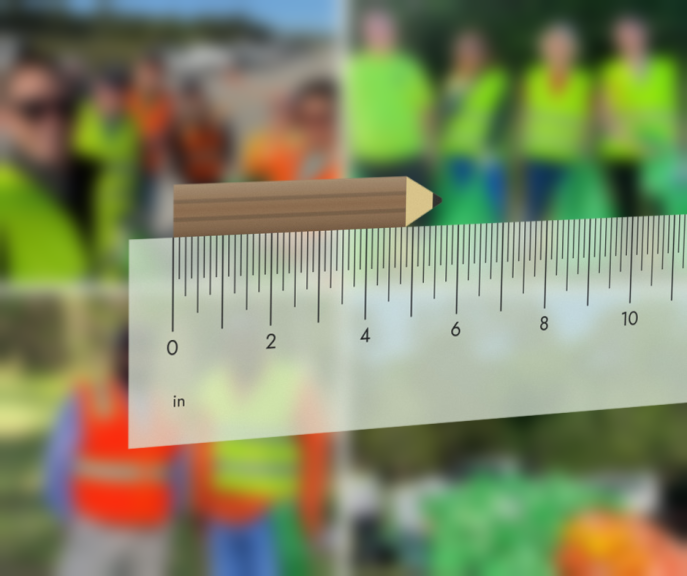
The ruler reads 5.625in
